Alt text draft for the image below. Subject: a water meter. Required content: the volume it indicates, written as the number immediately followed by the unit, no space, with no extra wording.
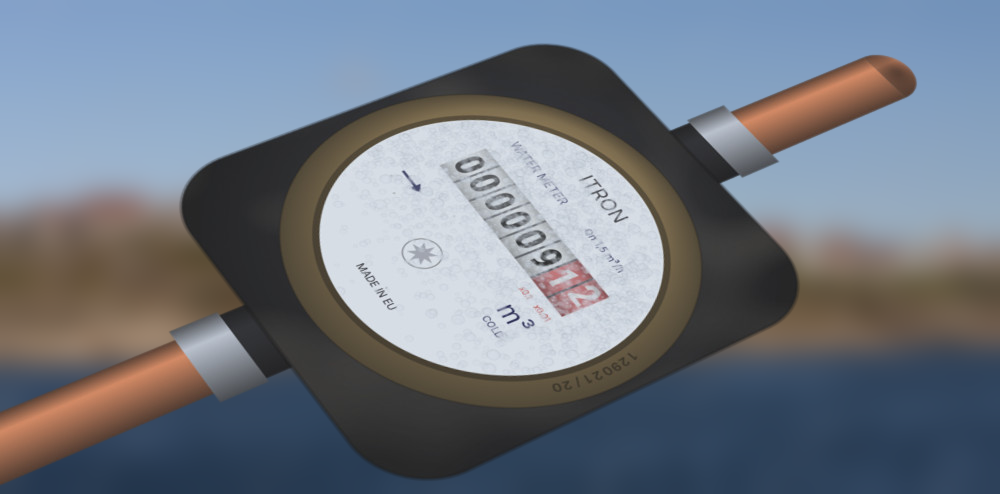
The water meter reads 9.12m³
